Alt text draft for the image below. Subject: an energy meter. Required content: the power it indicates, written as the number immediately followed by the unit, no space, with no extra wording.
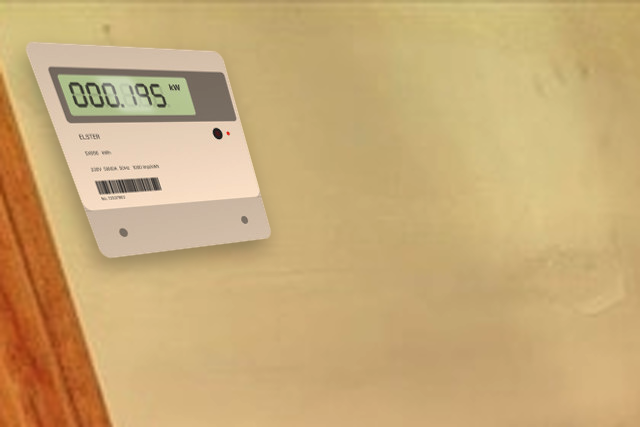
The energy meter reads 0.195kW
